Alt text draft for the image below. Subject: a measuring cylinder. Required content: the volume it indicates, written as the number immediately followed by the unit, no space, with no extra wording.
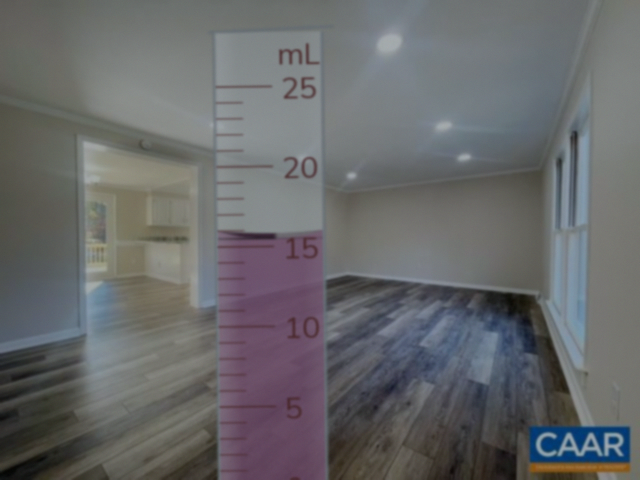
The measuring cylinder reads 15.5mL
